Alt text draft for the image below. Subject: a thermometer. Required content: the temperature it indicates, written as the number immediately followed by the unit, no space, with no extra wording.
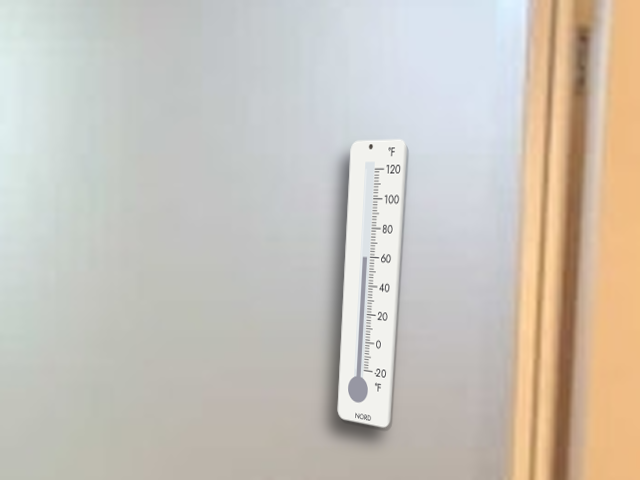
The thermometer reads 60°F
